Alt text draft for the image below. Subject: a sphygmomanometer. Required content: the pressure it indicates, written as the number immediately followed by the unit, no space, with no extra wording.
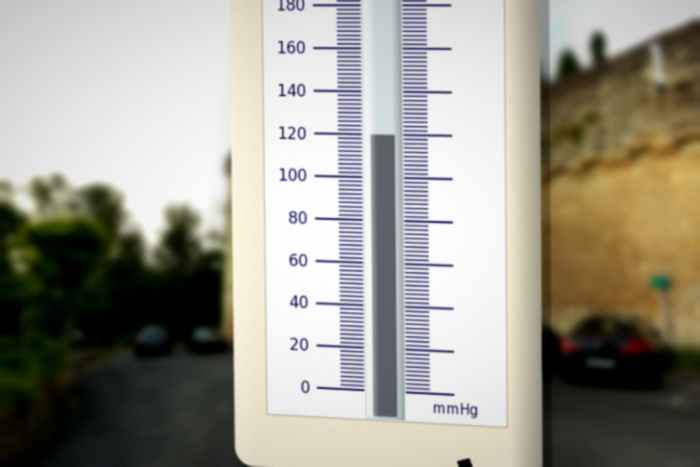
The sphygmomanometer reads 120mmHg
